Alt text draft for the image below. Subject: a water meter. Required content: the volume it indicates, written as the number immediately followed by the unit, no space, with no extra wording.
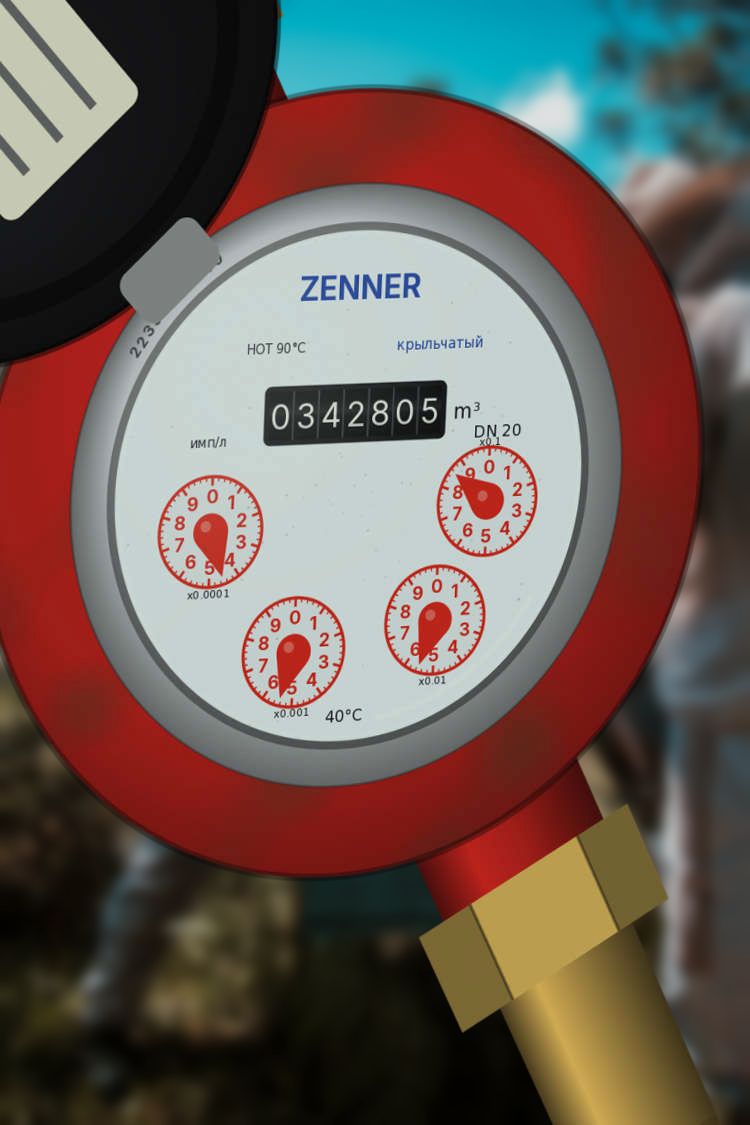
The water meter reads 342805.8554m³
